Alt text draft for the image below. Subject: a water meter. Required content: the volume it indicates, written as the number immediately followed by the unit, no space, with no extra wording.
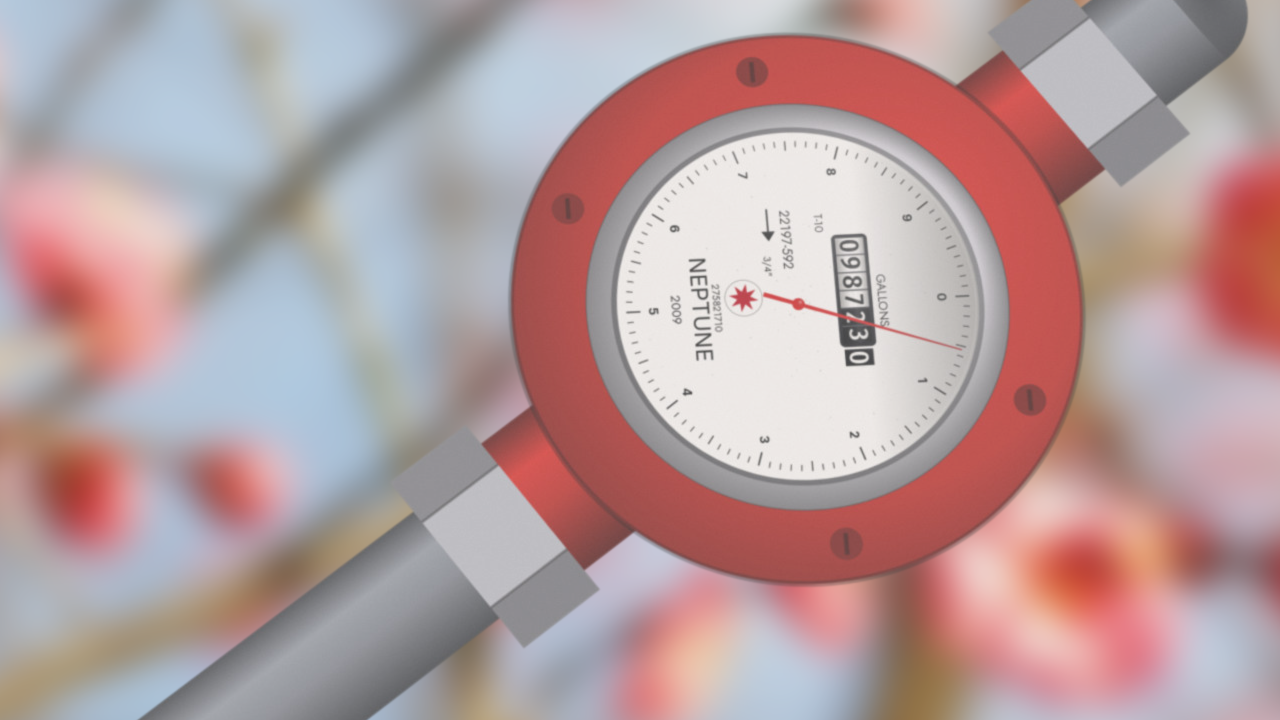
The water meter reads 987230.5gal
